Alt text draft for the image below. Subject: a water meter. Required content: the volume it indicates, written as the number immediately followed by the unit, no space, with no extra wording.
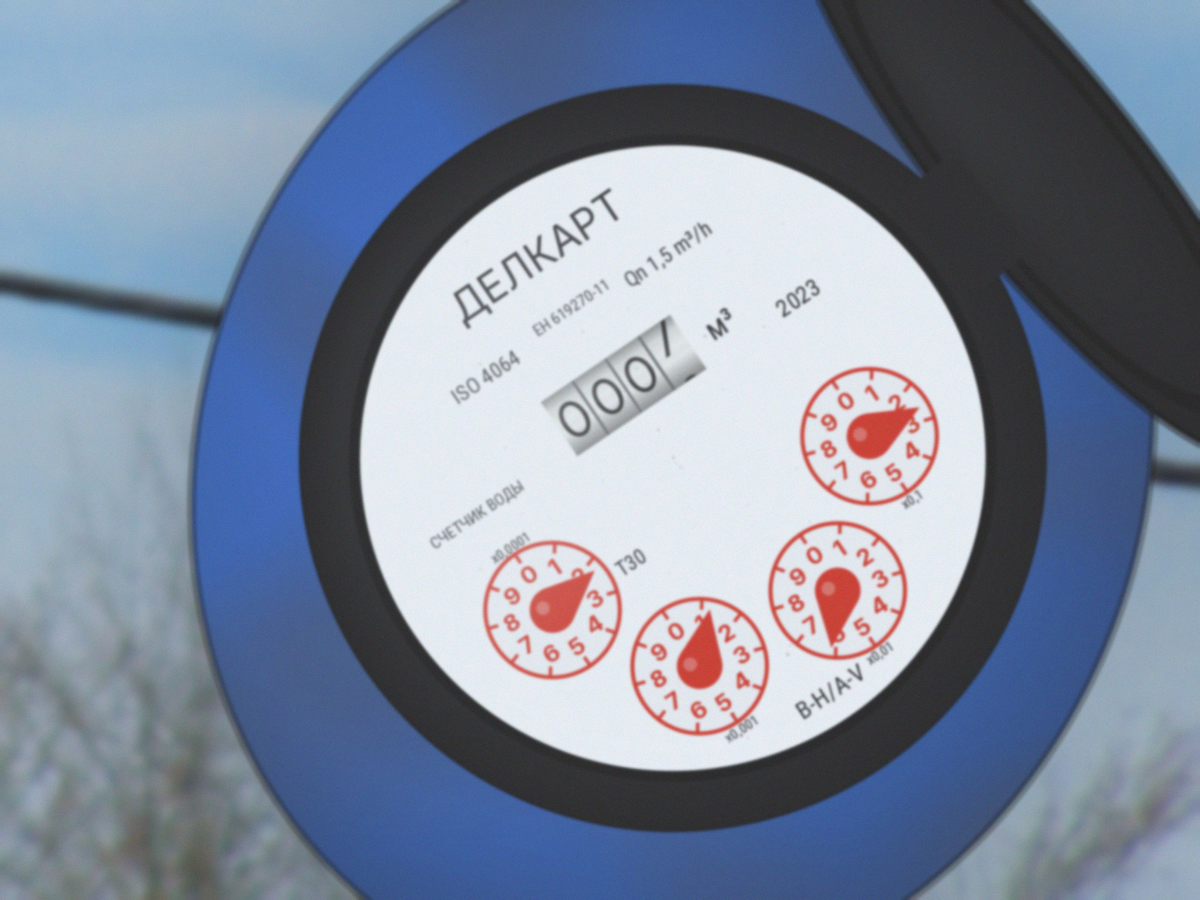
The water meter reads 7.2612m³
